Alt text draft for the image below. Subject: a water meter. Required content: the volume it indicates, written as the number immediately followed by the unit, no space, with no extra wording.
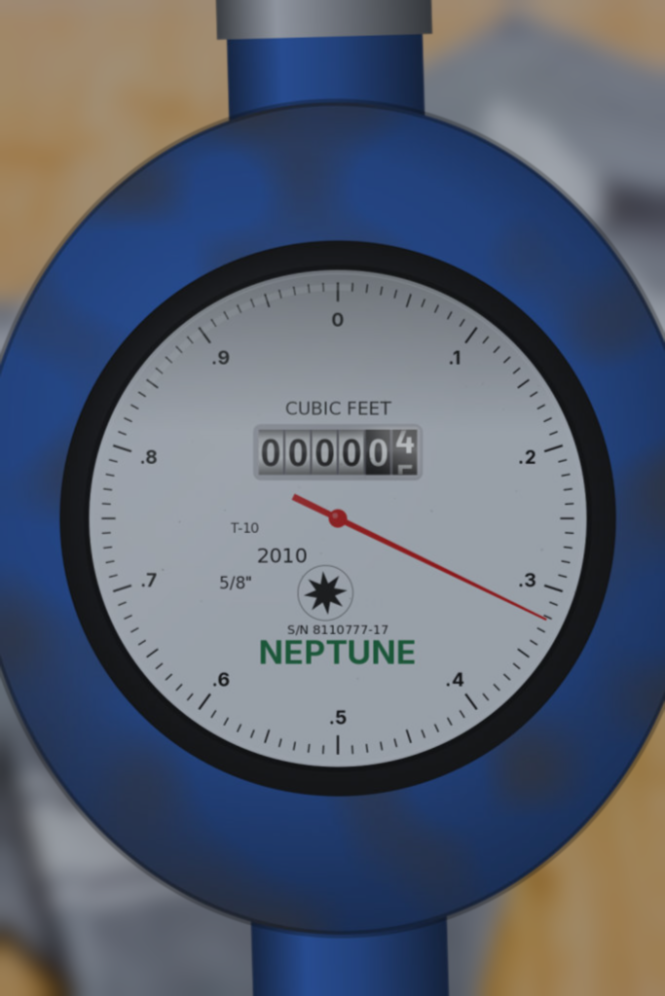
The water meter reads 4.32ft³
